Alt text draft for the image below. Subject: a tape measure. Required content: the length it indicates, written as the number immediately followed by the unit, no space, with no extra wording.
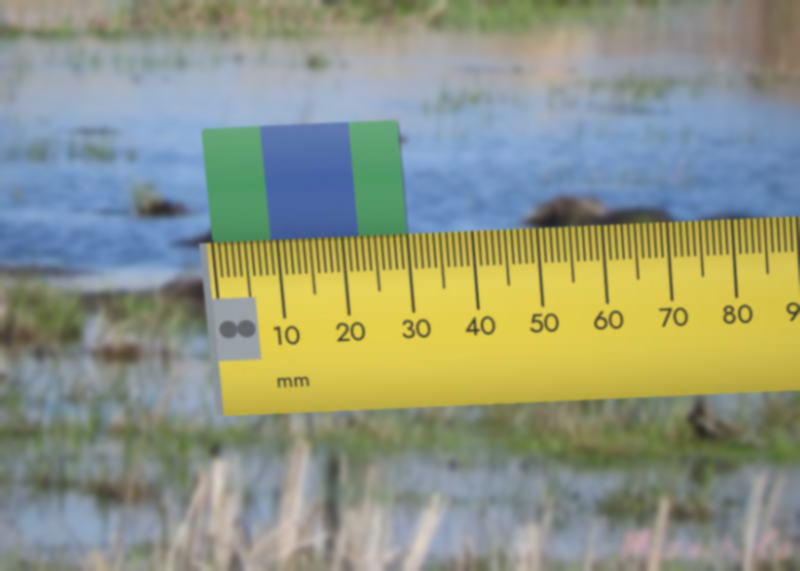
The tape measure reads 30mm
